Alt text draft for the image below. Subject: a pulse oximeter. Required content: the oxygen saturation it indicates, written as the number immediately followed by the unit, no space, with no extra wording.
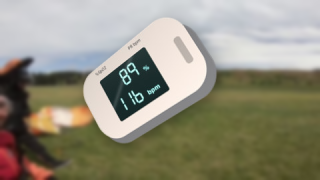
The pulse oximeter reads 89%
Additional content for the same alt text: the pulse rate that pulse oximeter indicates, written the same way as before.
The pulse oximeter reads 116bpm
